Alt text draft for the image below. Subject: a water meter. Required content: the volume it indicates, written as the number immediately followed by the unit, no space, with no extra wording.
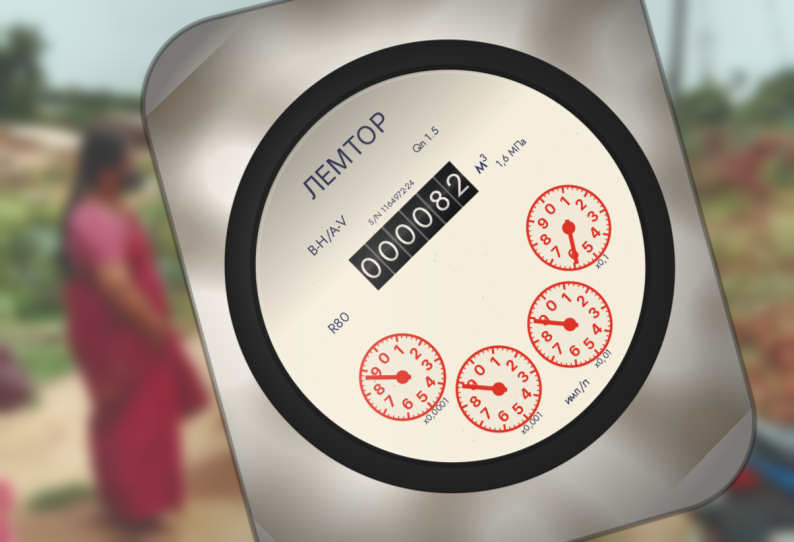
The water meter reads 82.5888m³
